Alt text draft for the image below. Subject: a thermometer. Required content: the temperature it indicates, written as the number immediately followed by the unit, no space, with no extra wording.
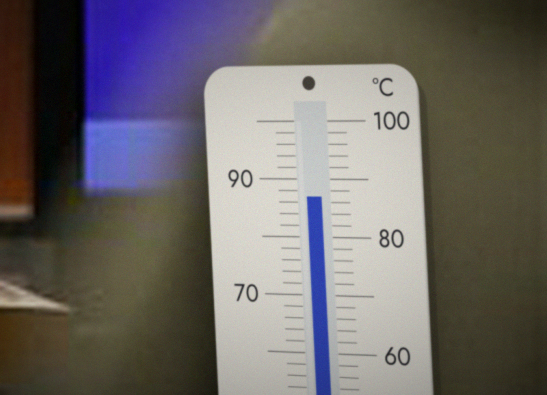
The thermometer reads 87°C
